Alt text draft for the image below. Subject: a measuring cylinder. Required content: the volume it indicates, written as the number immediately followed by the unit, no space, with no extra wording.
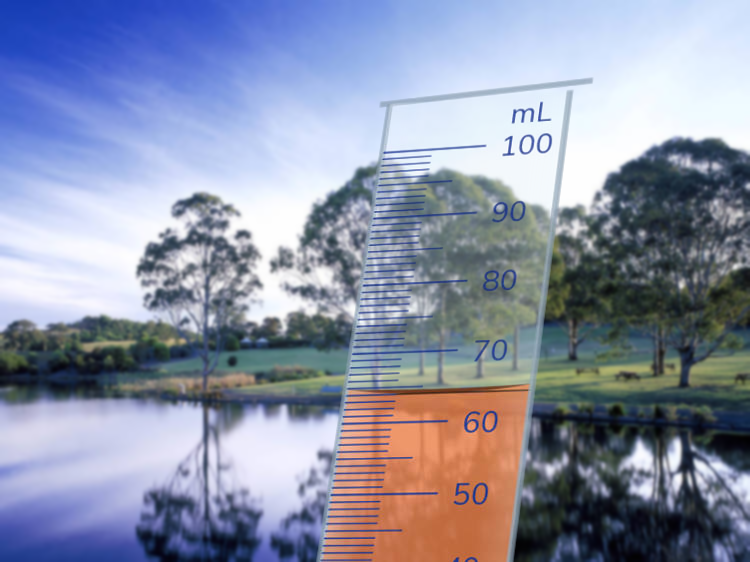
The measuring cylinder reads 64mL
